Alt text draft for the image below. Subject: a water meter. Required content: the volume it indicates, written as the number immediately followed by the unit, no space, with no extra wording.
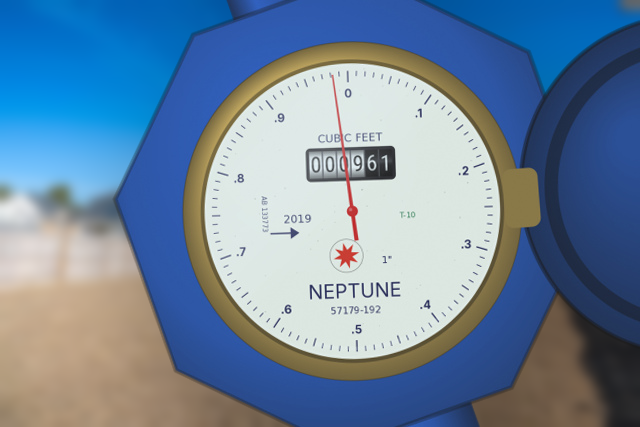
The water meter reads 960.98ft³
